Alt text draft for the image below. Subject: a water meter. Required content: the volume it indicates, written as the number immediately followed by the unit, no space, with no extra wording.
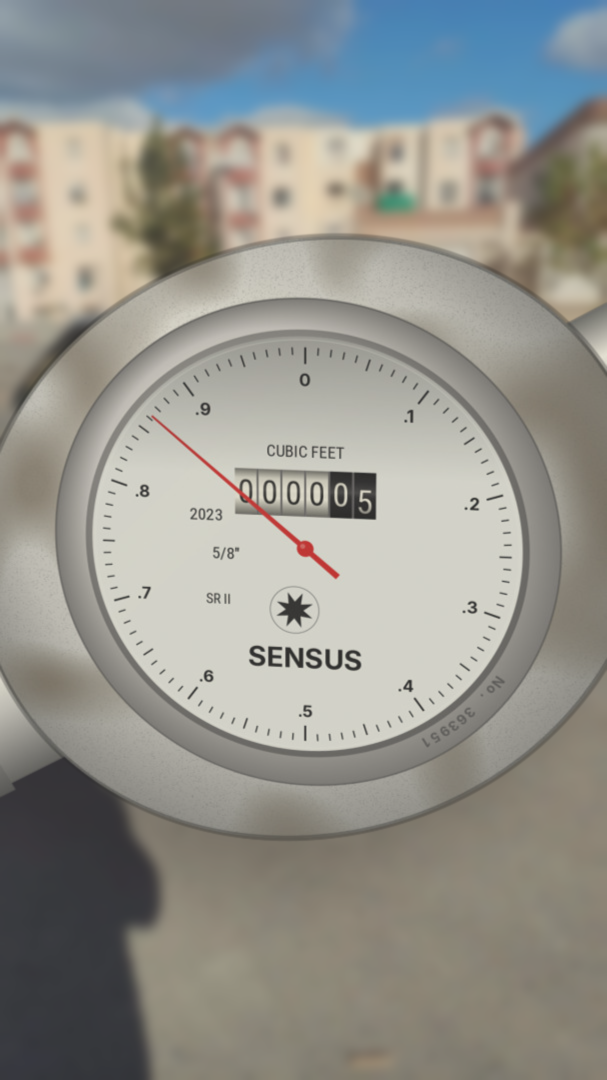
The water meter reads 4.86ft³
